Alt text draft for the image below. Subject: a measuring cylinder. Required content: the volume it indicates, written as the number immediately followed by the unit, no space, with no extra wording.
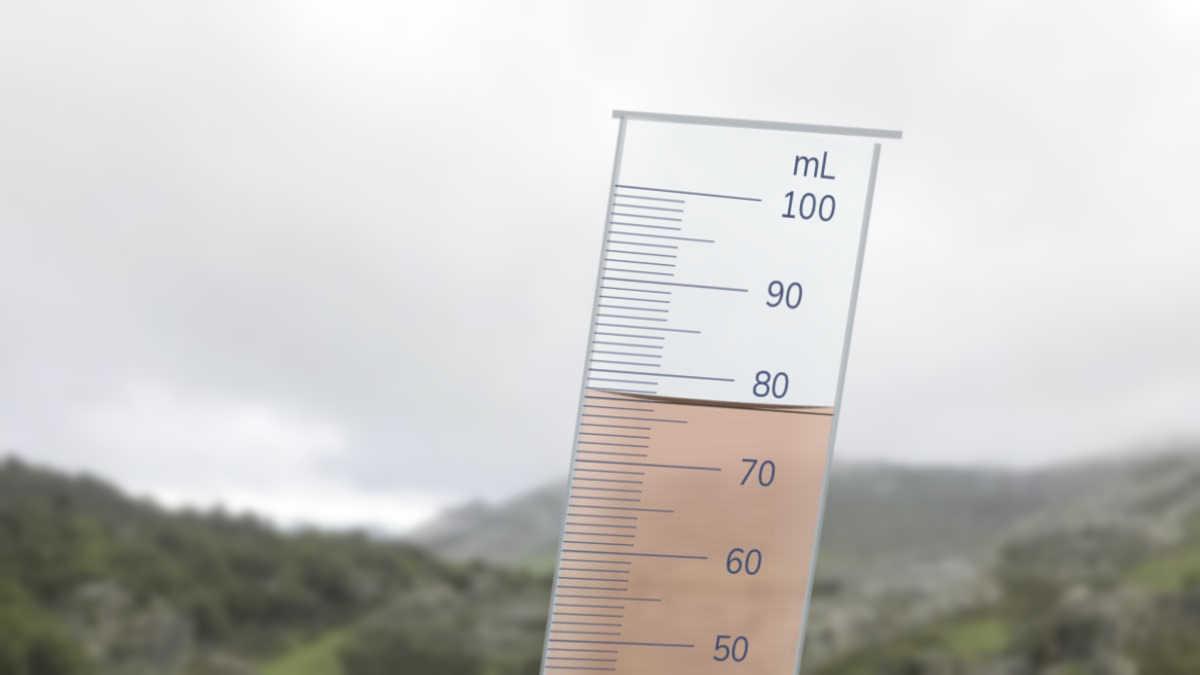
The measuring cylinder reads 77mL
